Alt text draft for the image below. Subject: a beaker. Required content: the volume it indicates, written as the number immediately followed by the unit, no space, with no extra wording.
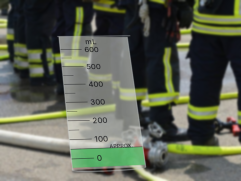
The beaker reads 50mL
